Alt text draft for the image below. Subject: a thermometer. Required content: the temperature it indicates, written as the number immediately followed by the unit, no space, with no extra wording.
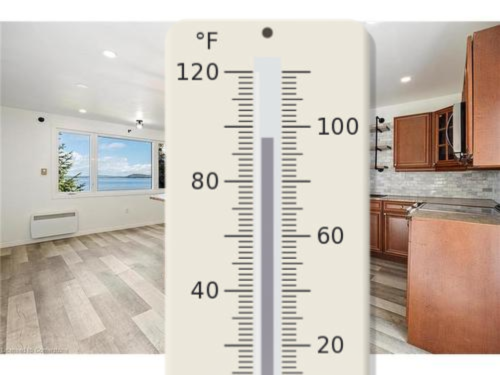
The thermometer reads 96°F
